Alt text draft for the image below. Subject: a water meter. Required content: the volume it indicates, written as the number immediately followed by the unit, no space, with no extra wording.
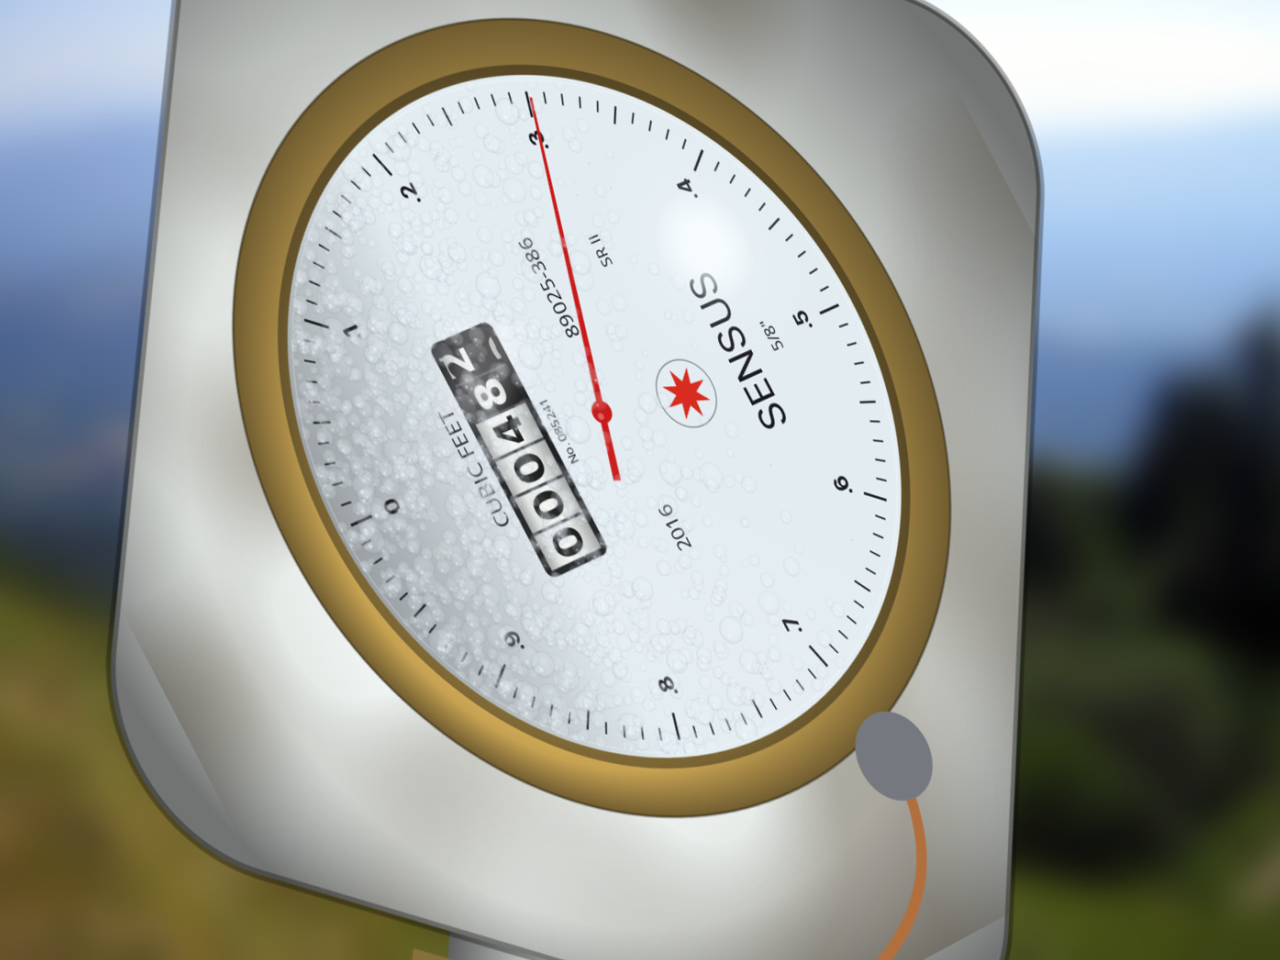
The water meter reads 482.30ft³
